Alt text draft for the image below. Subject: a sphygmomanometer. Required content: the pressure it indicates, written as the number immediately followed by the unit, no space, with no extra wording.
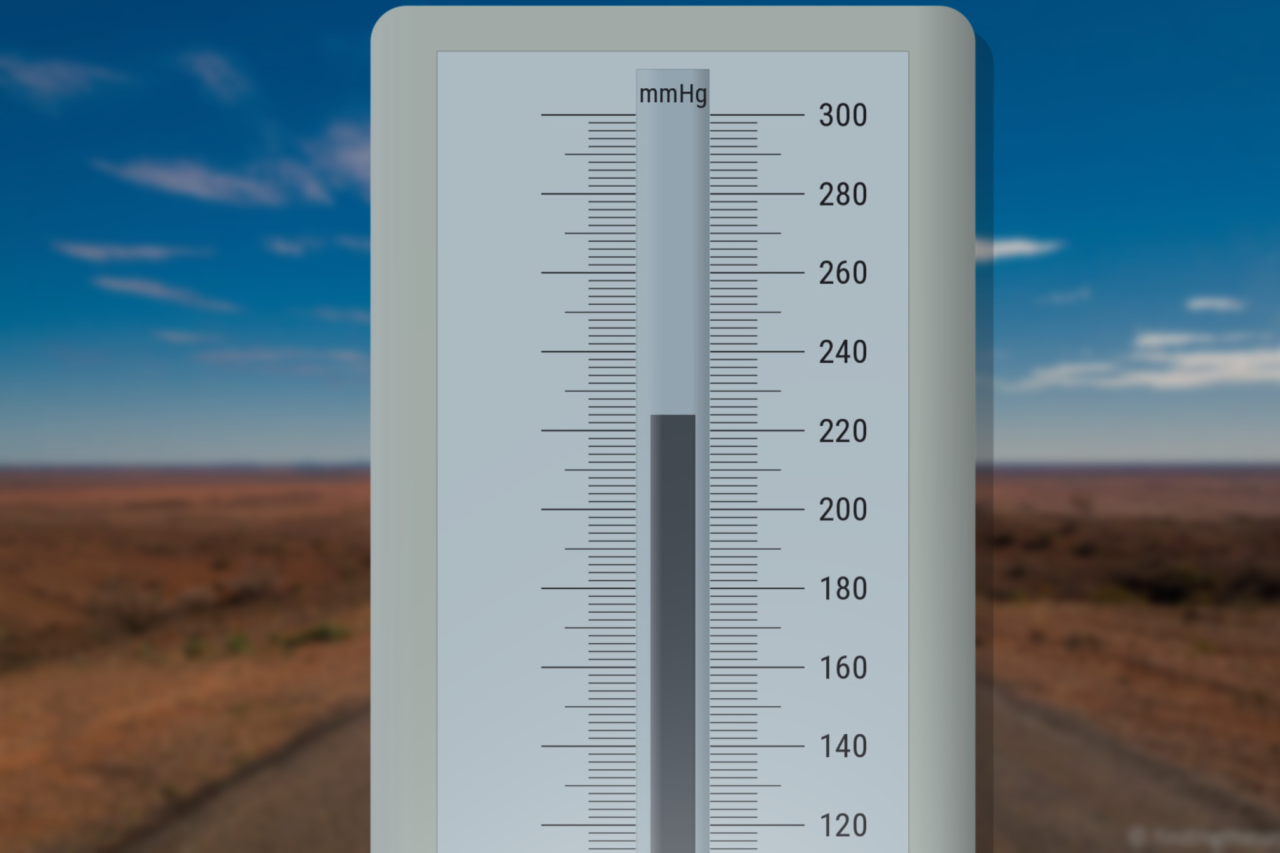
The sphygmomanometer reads 224mmHg
